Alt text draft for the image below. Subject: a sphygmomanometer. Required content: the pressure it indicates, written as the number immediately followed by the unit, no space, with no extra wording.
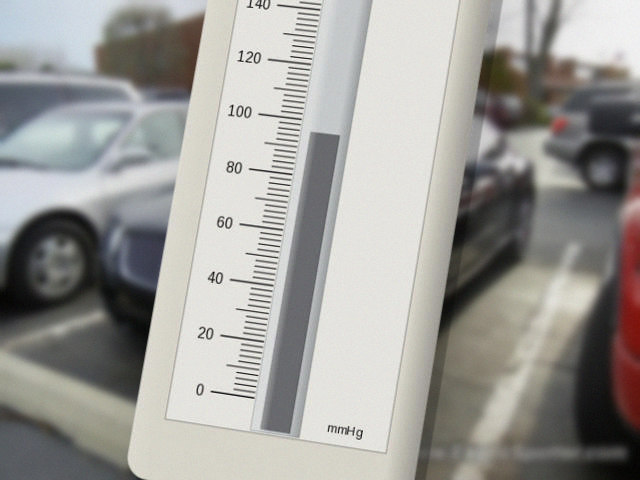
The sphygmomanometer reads 96mmHg
